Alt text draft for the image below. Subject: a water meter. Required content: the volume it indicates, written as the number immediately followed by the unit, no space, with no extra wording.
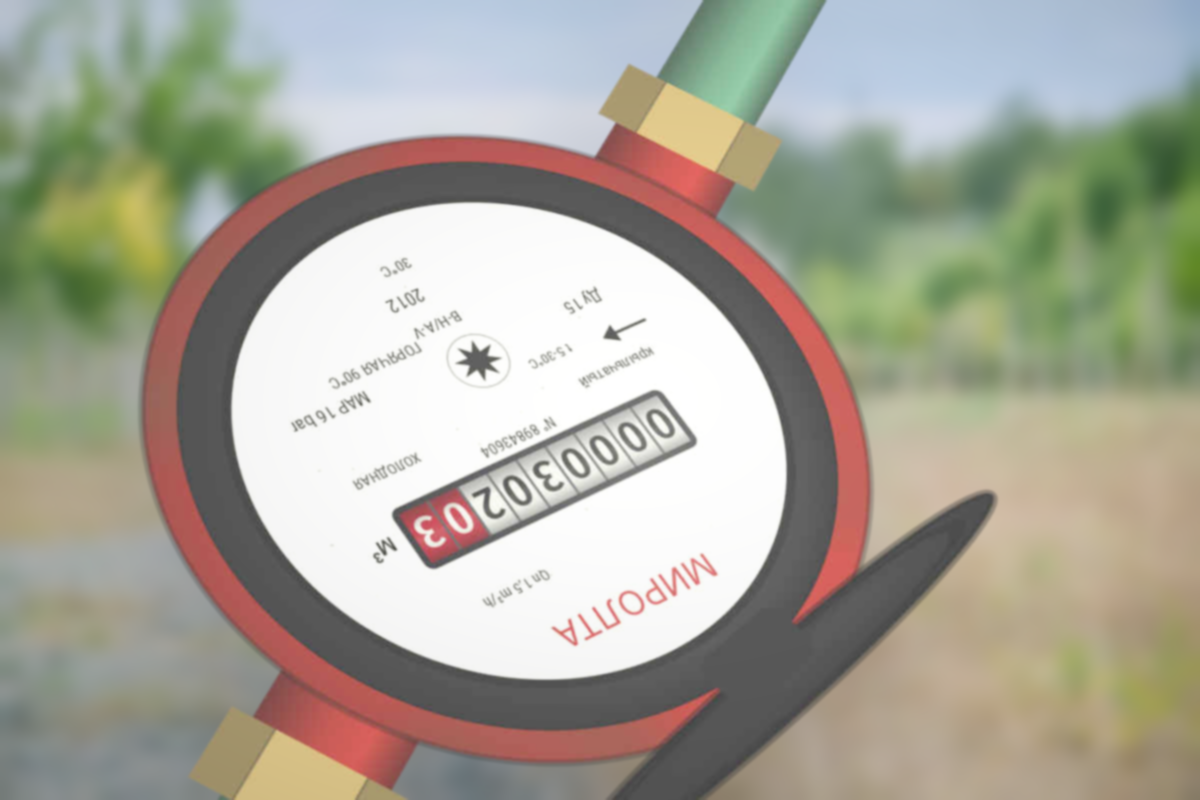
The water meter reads 302.03m³
